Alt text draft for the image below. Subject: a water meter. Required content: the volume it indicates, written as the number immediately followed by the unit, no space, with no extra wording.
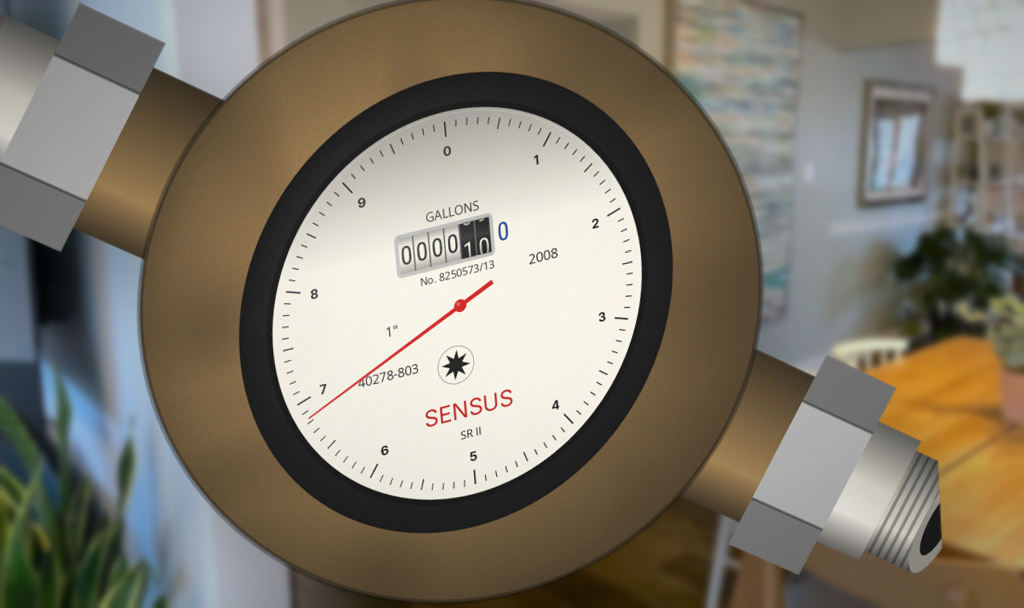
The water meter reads 96.8gal
